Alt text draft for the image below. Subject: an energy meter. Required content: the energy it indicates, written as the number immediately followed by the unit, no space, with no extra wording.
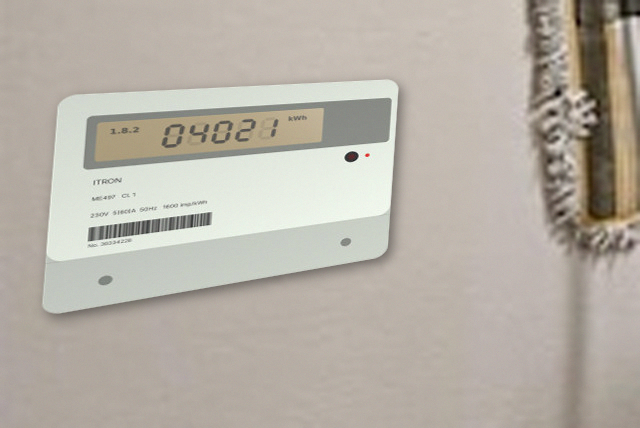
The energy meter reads 4021kWh
